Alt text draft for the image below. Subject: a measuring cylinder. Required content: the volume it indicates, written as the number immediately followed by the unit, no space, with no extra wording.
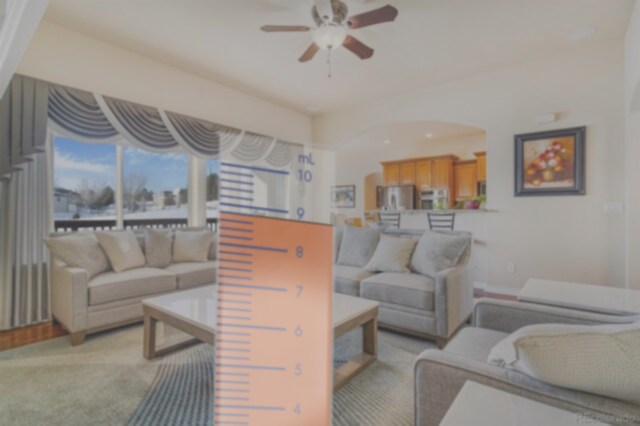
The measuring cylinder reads 8.8mL
